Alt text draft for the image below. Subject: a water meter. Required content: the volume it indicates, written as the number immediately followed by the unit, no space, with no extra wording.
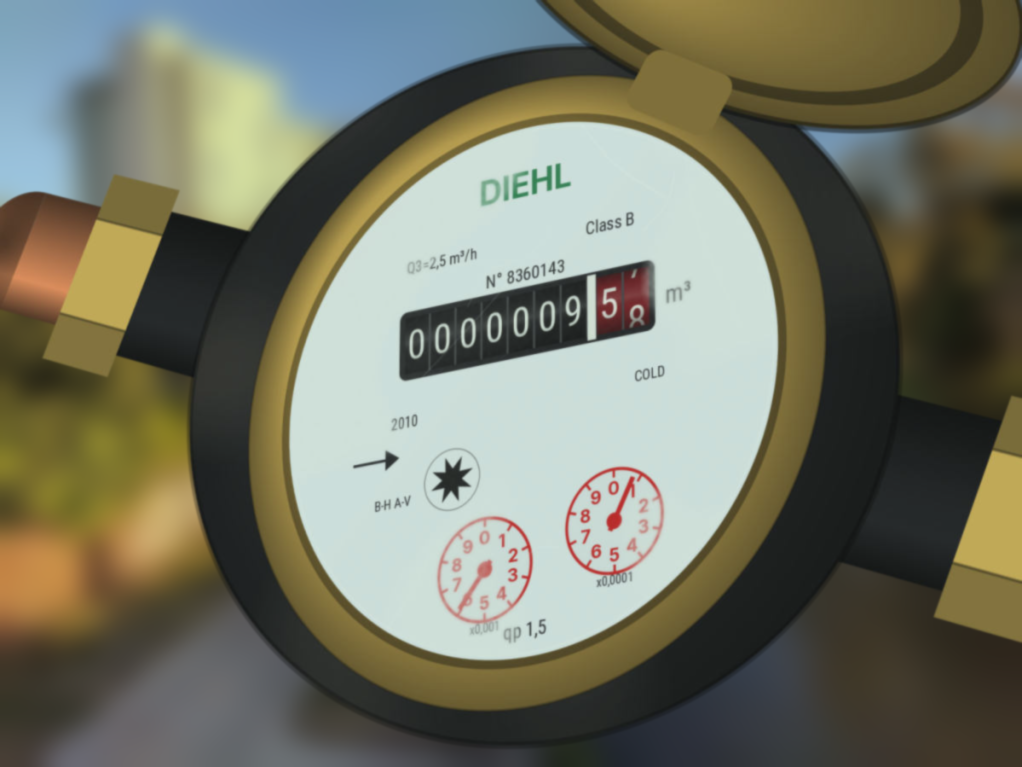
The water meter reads 9.5760m³
